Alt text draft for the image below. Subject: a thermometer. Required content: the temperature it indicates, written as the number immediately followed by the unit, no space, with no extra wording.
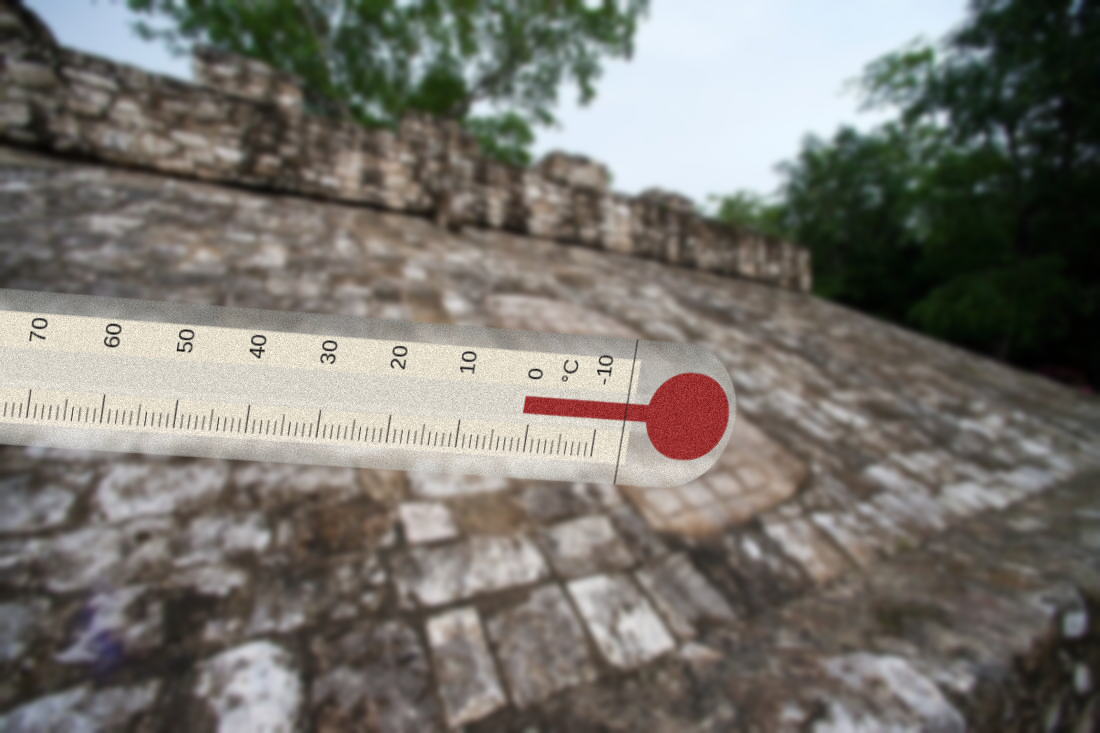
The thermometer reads 1°C
